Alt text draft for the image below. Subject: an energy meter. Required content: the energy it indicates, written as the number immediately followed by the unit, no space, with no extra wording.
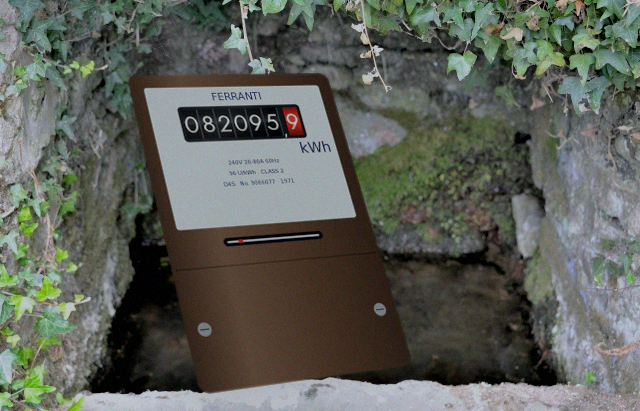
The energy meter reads 82095.9kWh
